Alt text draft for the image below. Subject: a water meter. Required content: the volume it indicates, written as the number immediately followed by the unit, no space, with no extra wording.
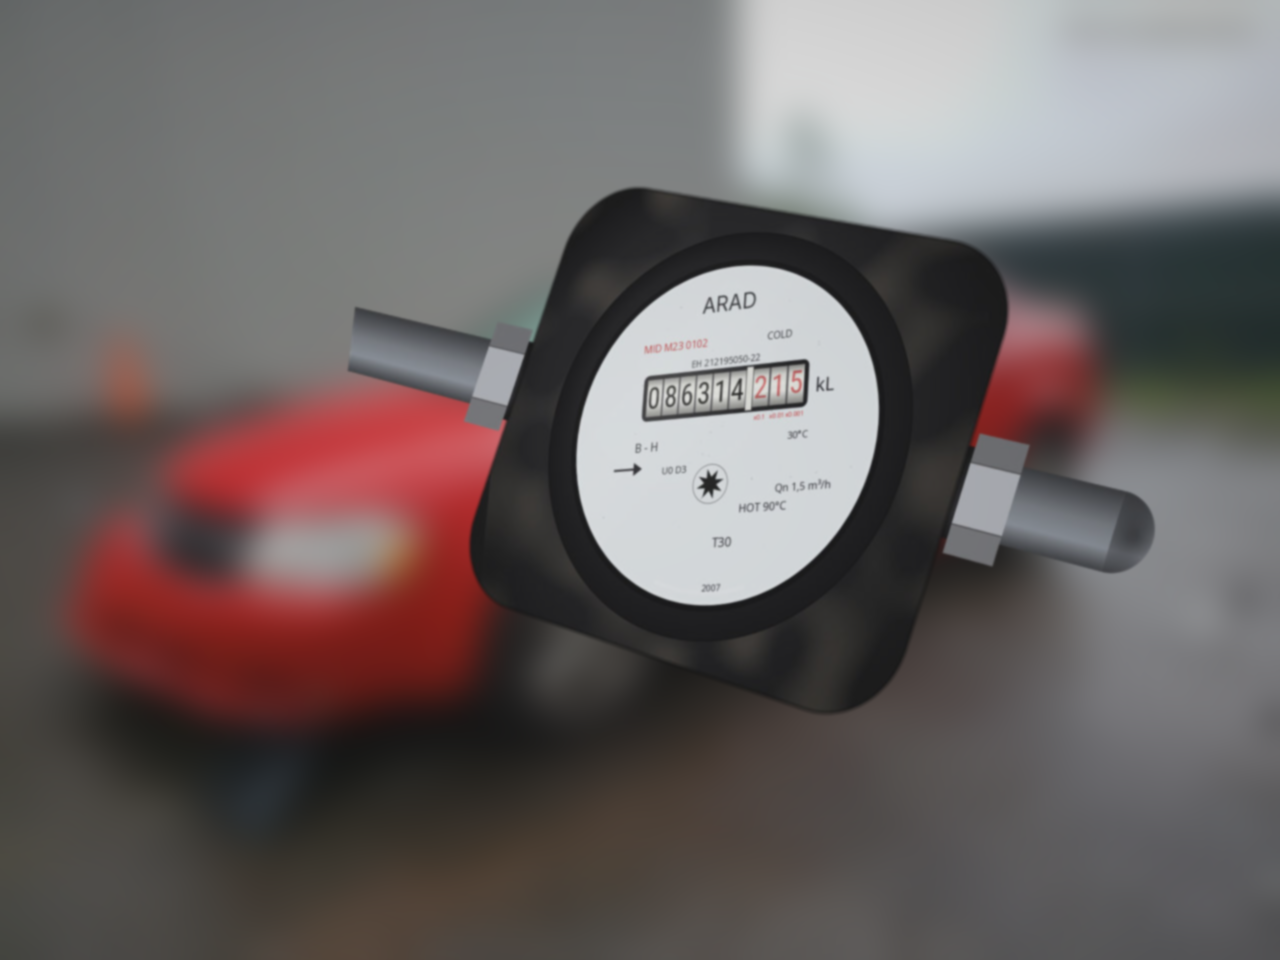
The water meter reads 86314.215kL
